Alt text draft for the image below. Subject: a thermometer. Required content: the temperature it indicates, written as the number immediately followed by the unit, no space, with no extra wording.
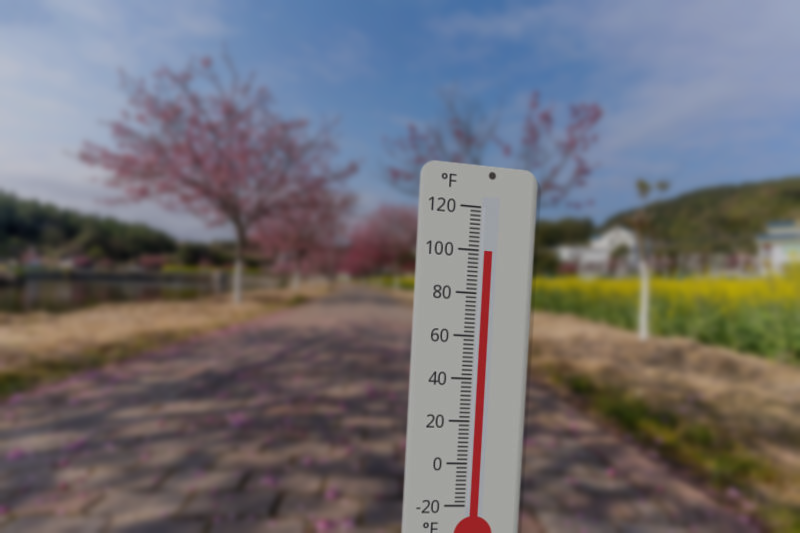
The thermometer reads 100°F
